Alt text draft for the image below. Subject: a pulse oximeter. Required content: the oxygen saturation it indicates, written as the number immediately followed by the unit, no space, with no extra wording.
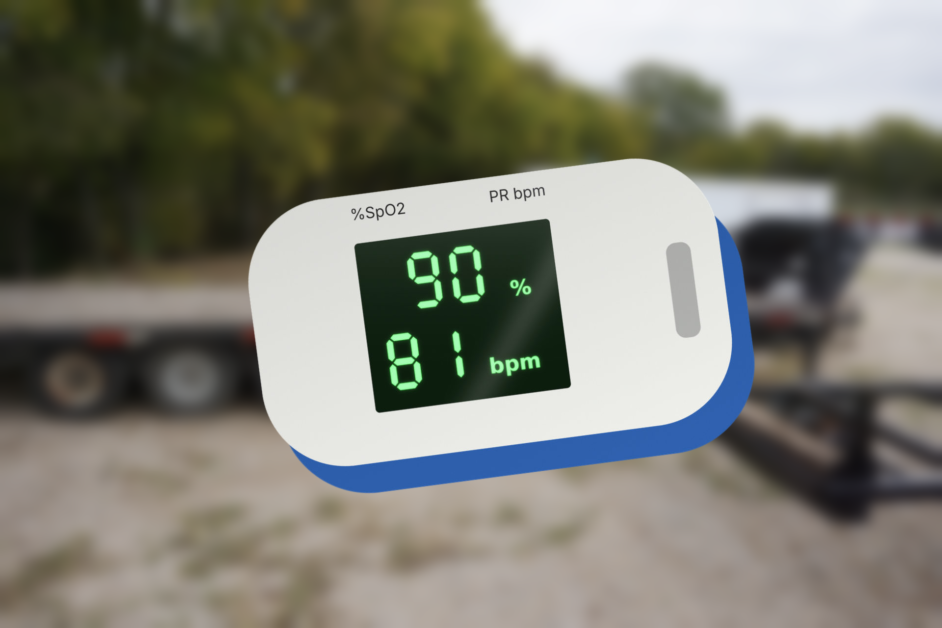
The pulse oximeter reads 90%
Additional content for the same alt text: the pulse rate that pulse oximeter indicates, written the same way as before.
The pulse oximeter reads 81bpm
